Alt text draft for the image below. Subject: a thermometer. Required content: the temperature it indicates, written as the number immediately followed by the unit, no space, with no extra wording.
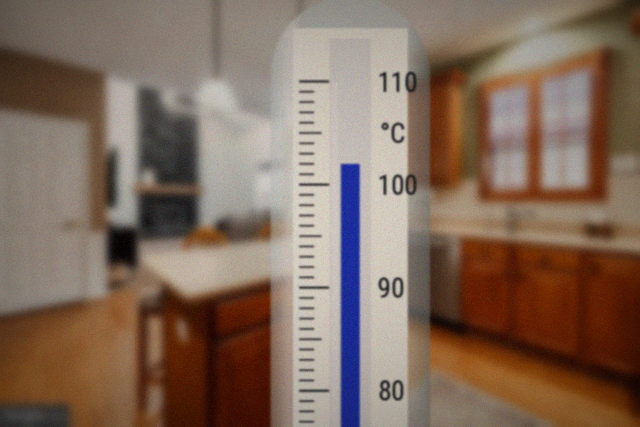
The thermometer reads 102°C
